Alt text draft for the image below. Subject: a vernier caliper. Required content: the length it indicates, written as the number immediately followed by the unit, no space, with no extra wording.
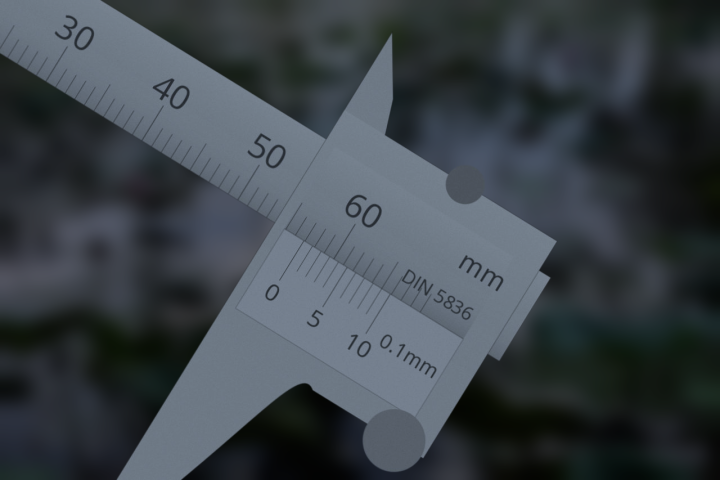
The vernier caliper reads 56.9mm
